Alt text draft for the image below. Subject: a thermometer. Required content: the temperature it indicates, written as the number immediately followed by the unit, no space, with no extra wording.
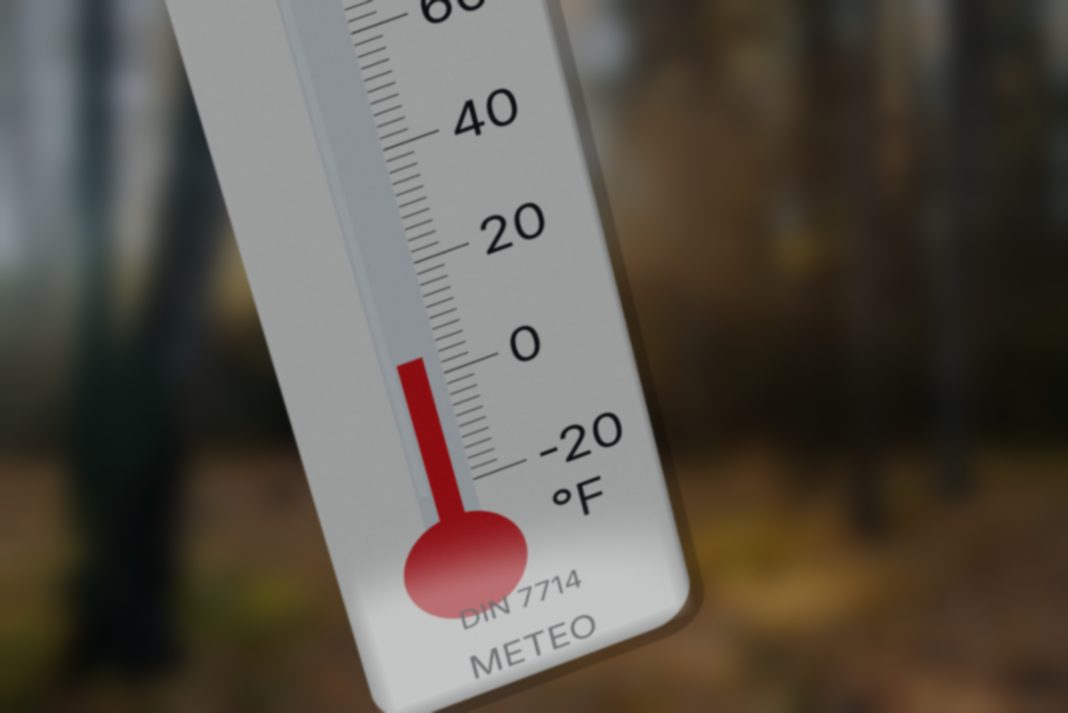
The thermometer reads 4°F
